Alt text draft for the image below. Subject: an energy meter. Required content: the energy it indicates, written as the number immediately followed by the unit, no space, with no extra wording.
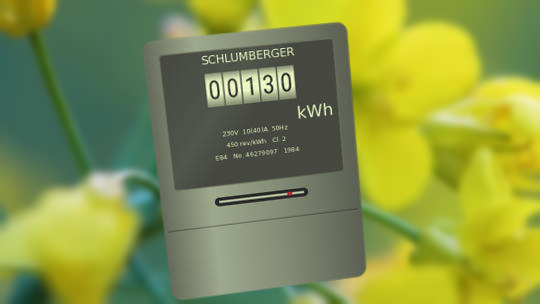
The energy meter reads 130kWh
